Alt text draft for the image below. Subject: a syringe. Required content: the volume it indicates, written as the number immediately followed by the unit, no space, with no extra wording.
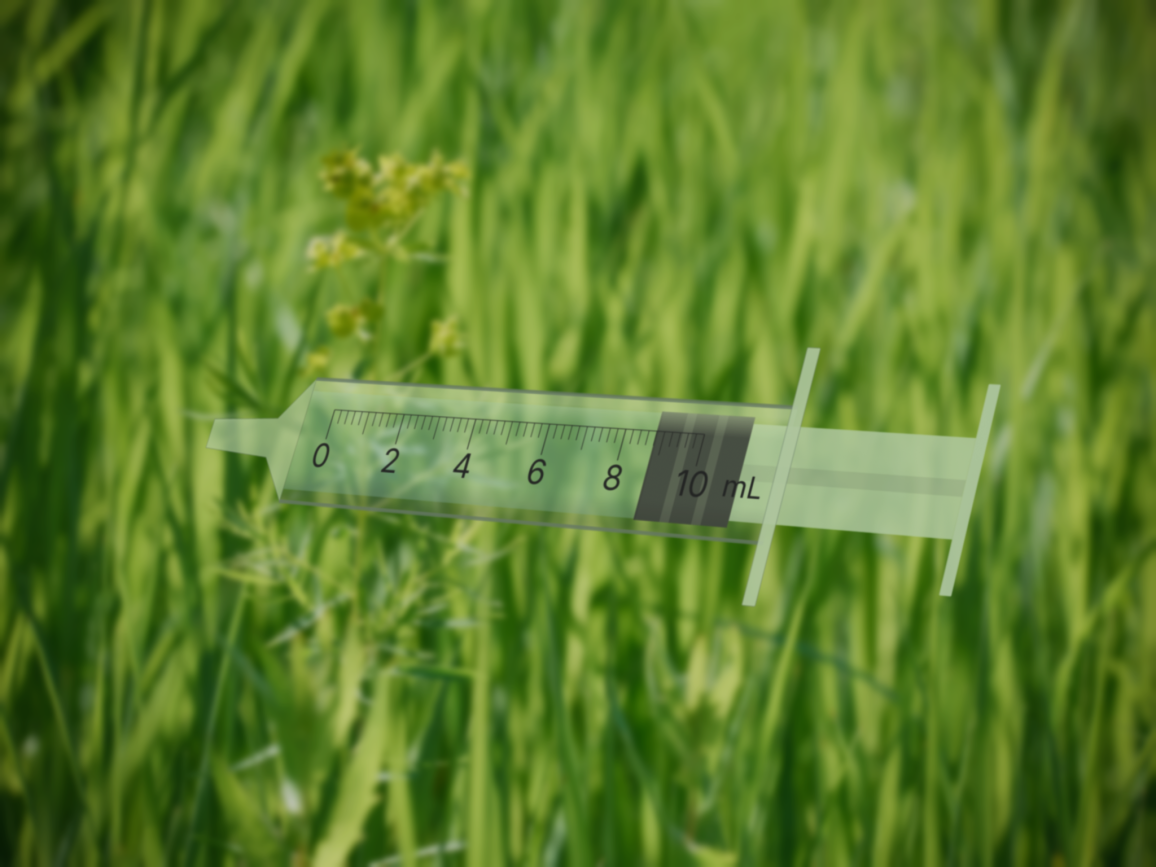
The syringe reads 8.8mL
